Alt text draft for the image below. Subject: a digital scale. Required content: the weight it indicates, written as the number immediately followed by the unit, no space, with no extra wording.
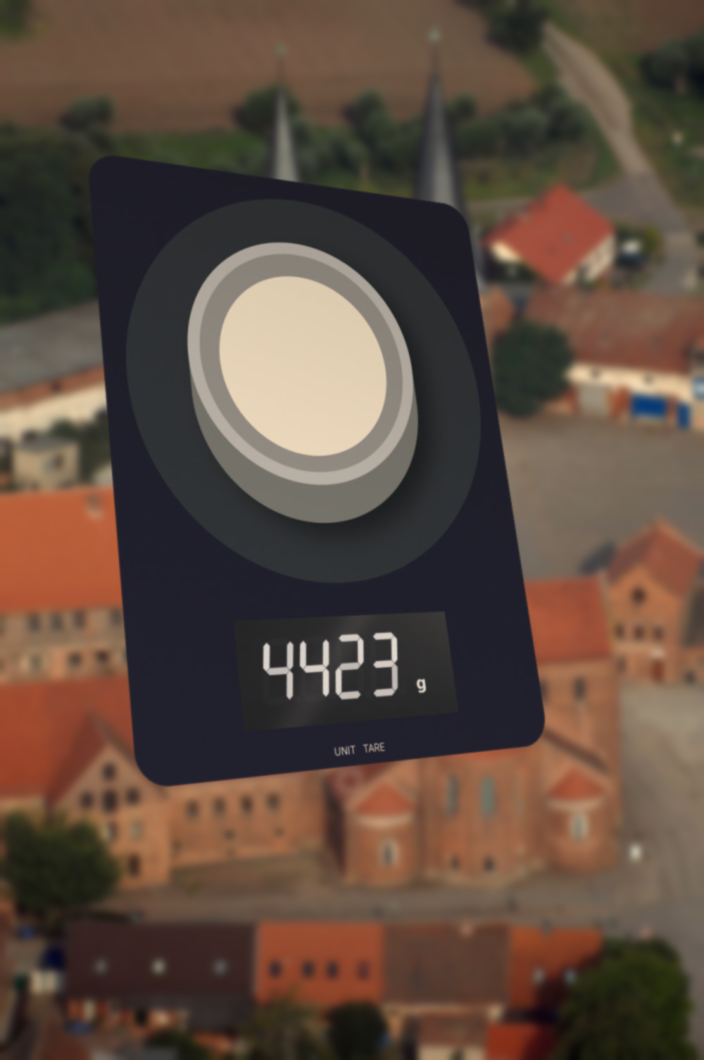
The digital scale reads 4423g
